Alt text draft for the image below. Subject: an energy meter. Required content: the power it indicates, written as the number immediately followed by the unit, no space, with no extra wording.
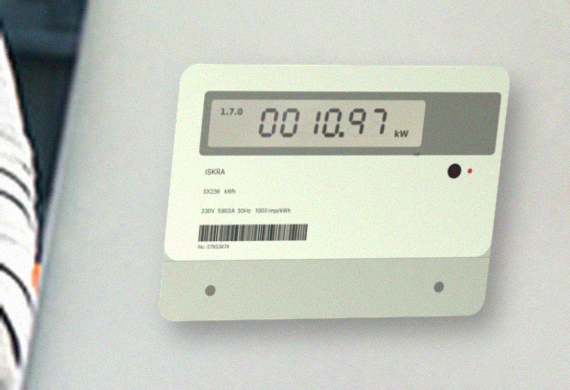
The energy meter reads 10.97kW
